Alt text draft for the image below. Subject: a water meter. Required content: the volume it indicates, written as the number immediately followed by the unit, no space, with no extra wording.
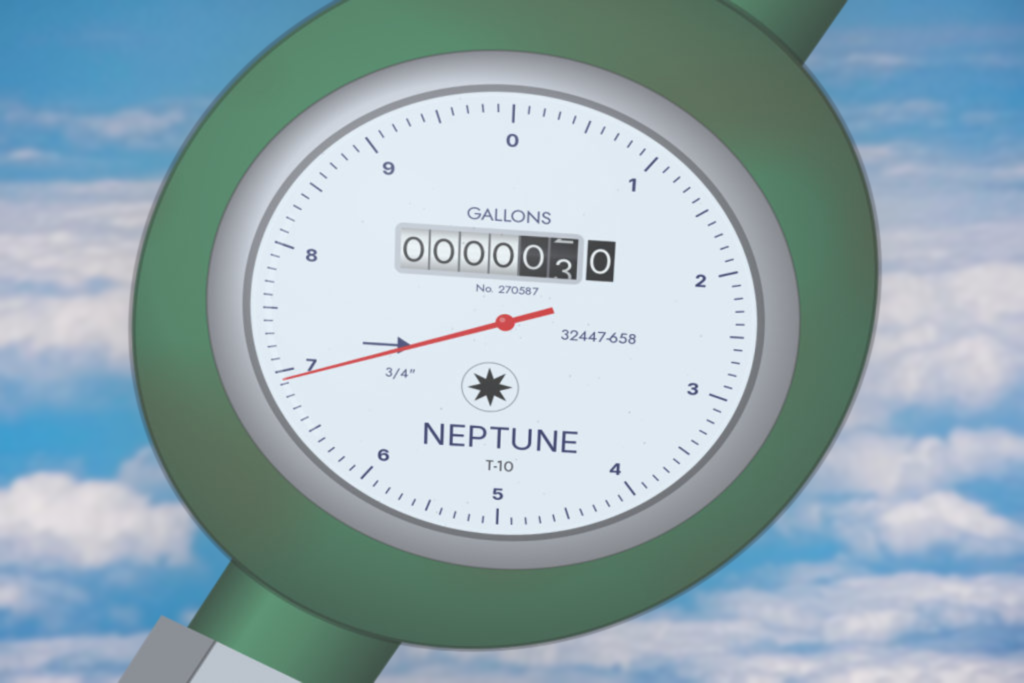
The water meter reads 26.9gal
